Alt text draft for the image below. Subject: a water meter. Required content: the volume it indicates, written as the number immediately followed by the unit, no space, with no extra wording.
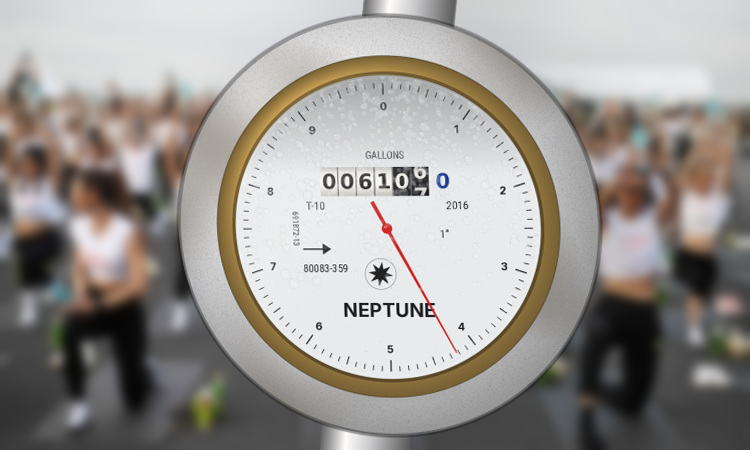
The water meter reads 61064.2gal
